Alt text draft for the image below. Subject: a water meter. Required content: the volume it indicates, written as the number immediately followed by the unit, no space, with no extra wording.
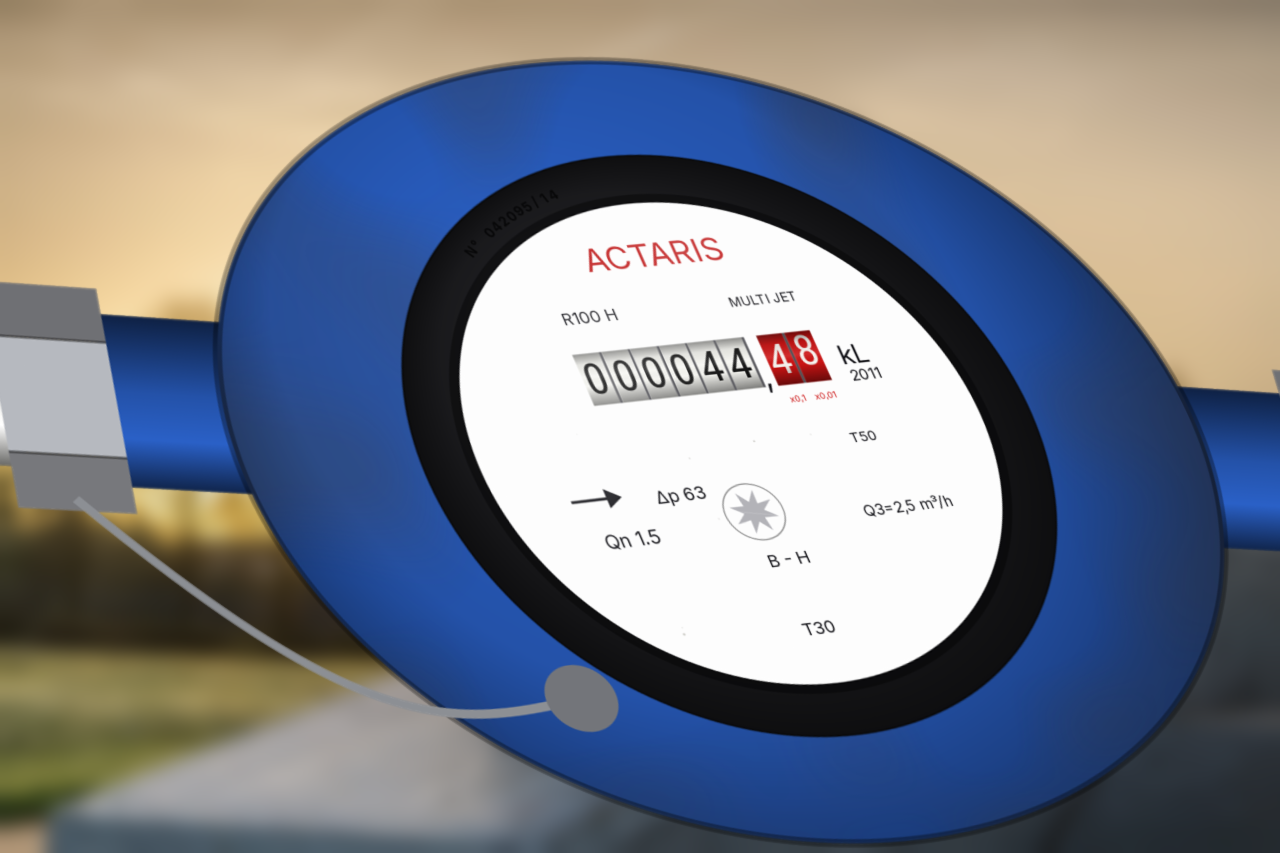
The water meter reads 44.48kL
